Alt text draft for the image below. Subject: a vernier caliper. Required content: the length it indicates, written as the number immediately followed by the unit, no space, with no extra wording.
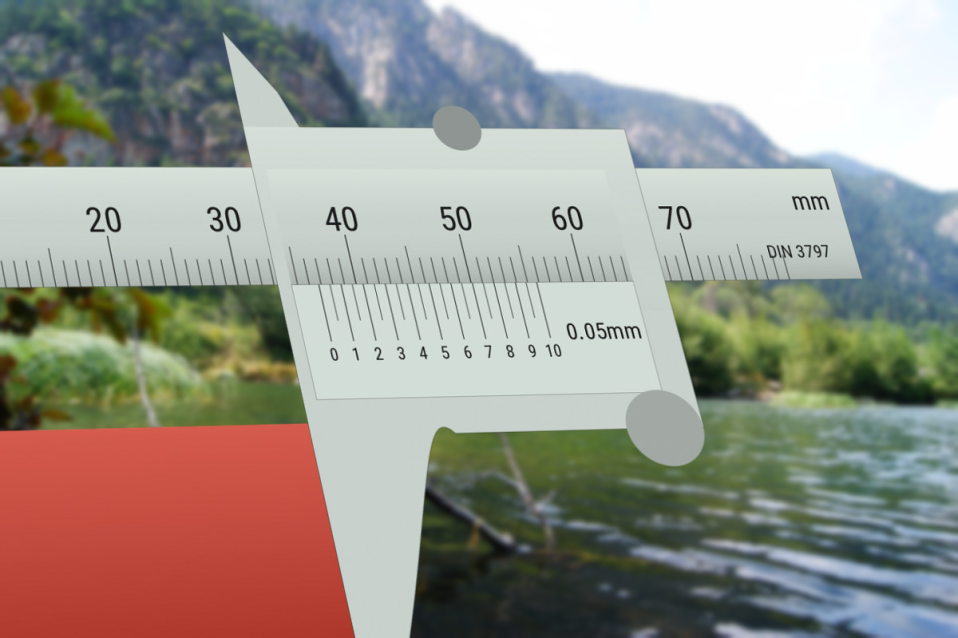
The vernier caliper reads 36.8mm
